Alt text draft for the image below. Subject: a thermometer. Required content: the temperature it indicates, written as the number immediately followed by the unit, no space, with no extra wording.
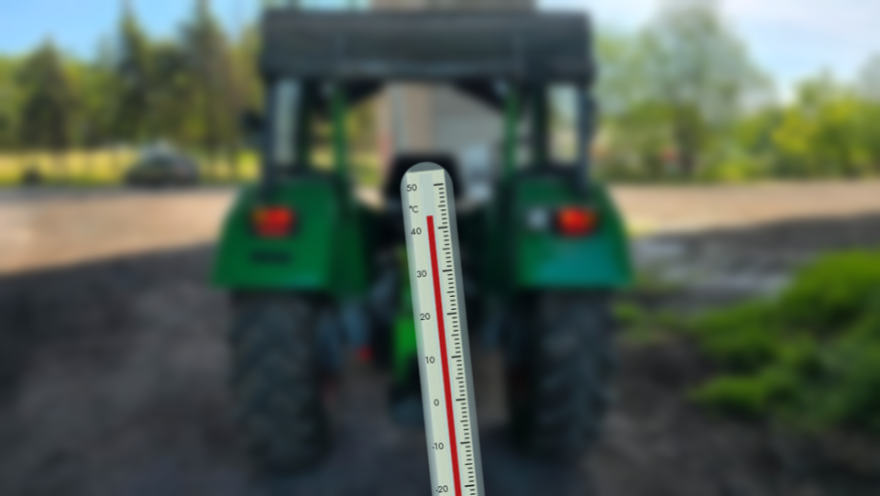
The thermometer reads 43°C
